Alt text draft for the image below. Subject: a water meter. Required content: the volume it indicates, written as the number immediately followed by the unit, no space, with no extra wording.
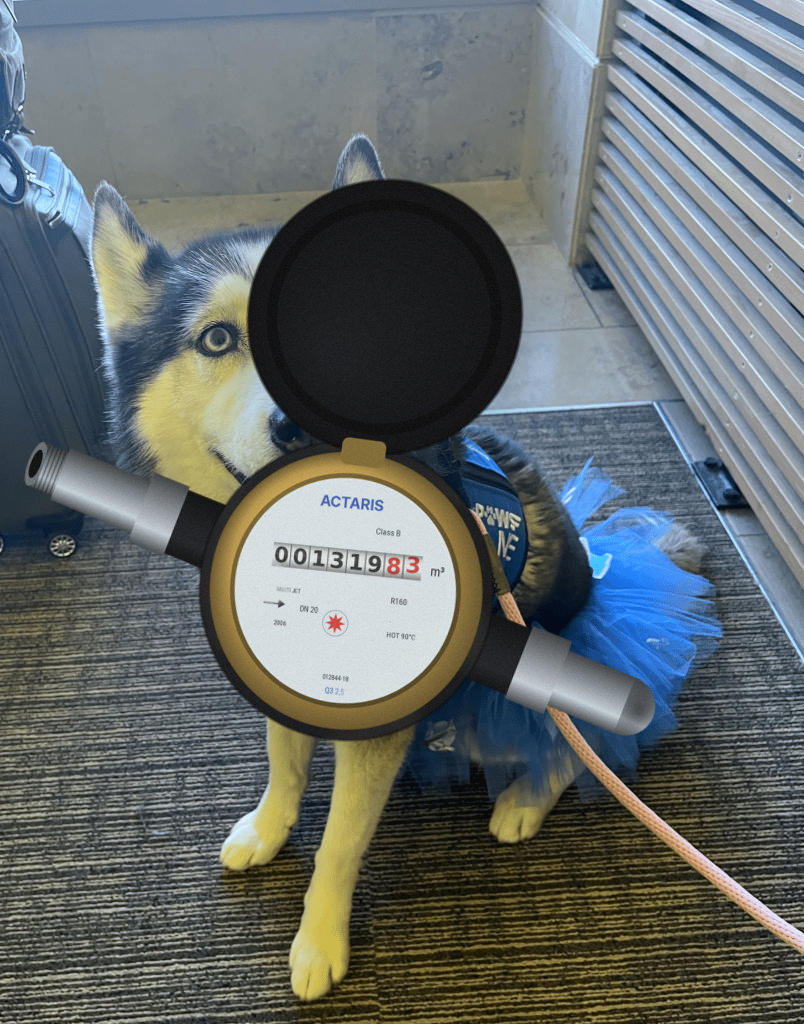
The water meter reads 1319.83m³
